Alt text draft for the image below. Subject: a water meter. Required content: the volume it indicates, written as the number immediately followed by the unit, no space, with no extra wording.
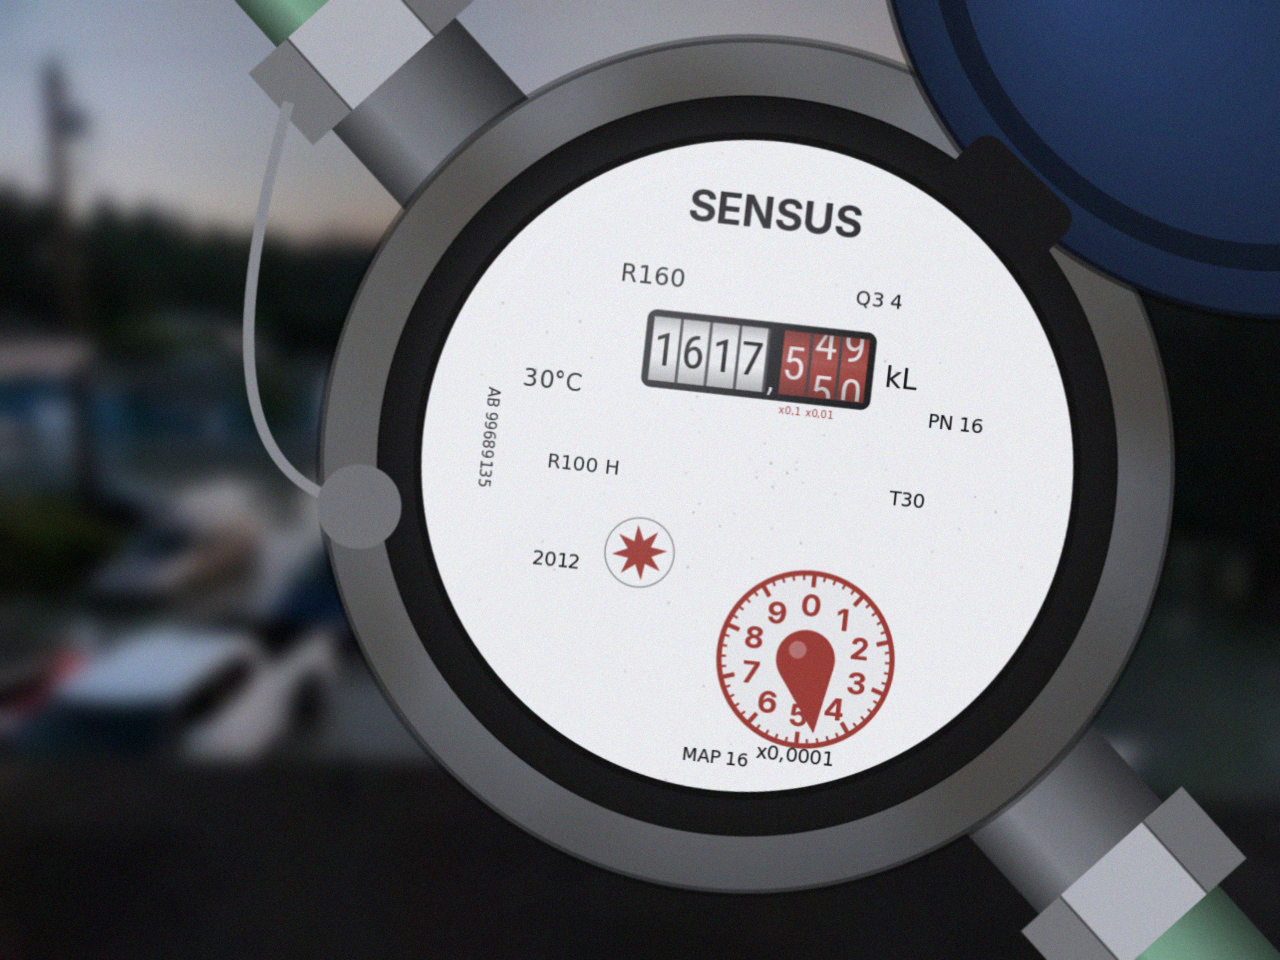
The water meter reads 1617.5494kL
